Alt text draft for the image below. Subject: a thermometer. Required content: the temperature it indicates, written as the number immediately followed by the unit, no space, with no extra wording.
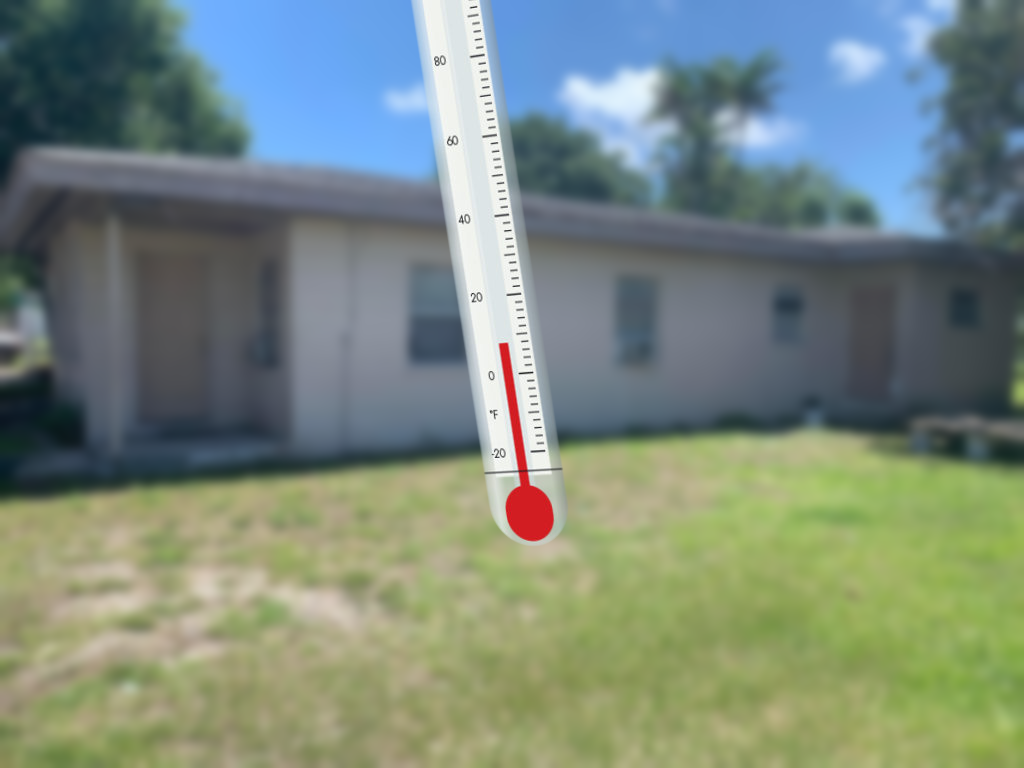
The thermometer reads 8°F
